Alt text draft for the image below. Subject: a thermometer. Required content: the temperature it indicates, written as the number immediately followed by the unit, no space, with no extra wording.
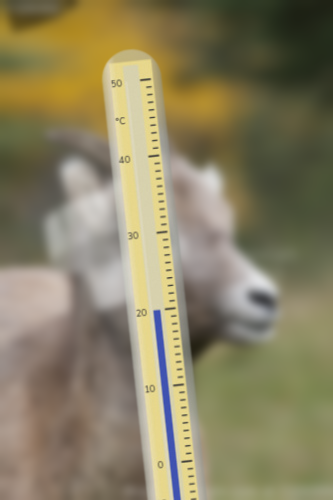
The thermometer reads 20°C
